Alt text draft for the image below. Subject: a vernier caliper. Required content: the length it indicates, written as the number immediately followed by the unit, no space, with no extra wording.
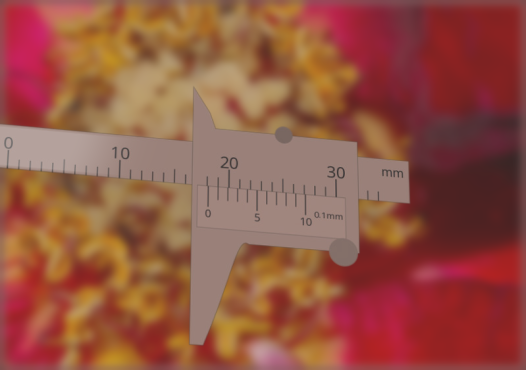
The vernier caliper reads 18.1mm
